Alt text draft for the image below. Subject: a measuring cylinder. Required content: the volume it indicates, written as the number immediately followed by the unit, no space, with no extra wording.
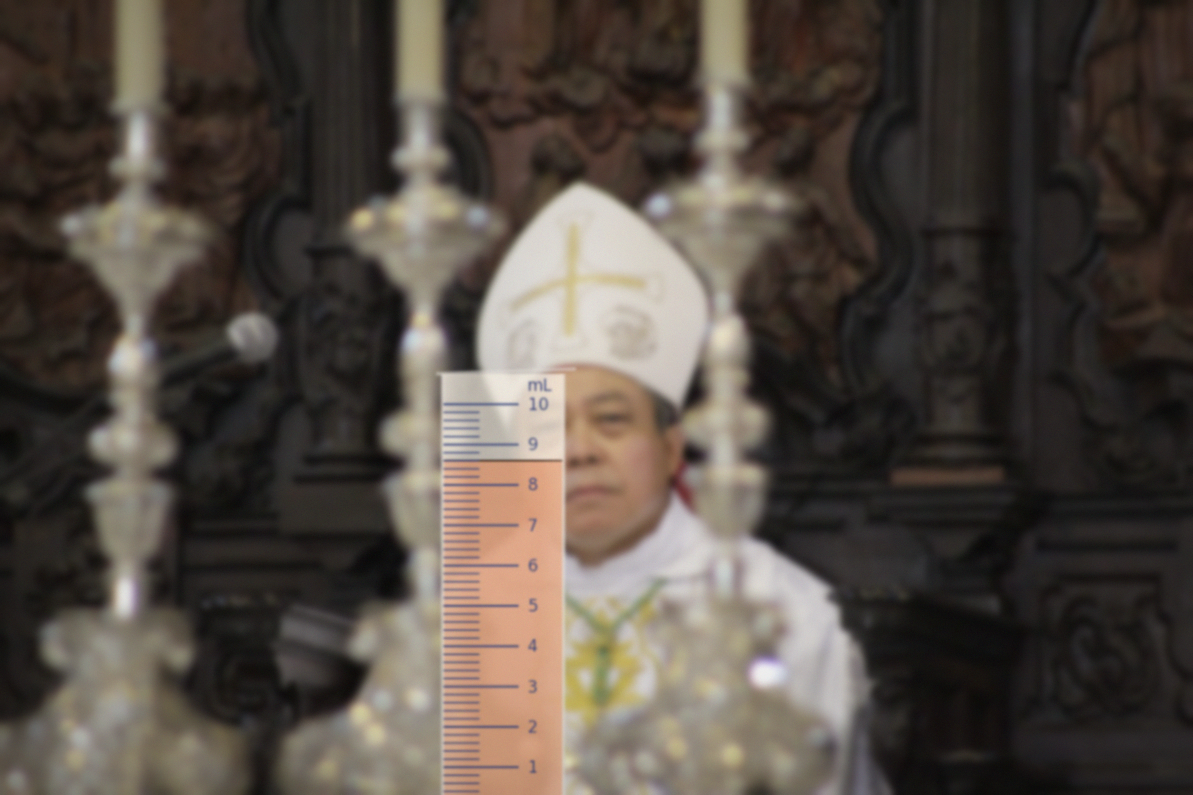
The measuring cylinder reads 8.6mL
